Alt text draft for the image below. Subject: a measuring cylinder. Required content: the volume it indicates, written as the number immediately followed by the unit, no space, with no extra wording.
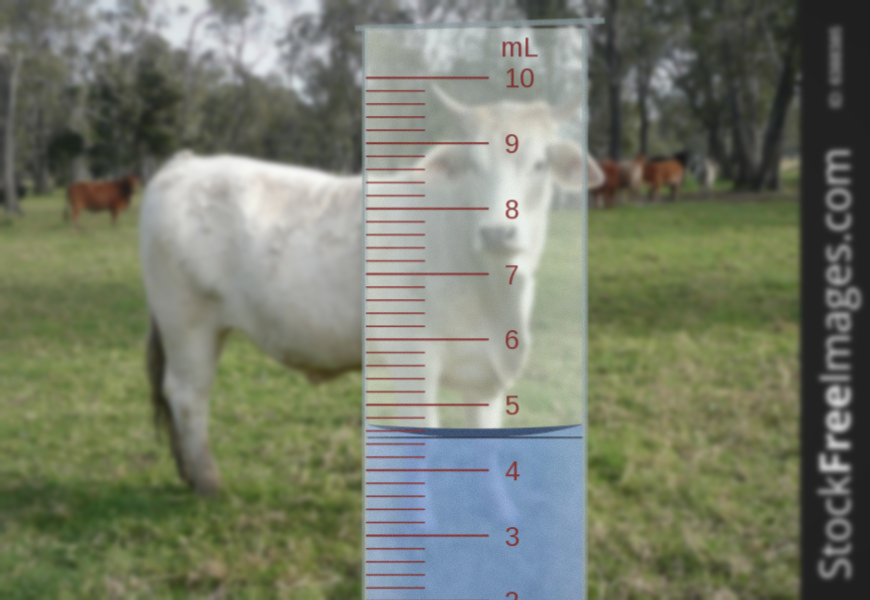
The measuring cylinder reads 4.5mL
